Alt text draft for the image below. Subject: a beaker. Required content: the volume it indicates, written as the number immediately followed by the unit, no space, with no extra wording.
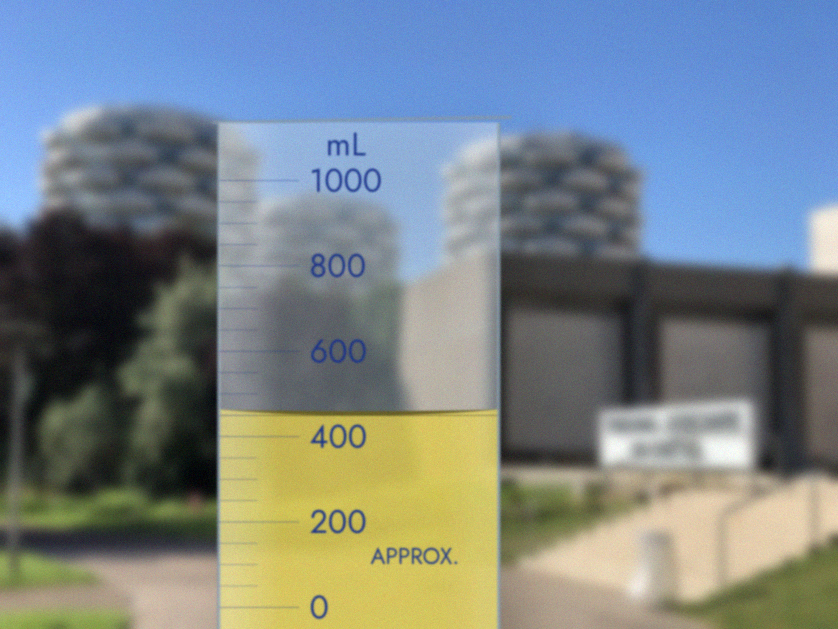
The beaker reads 450mL
